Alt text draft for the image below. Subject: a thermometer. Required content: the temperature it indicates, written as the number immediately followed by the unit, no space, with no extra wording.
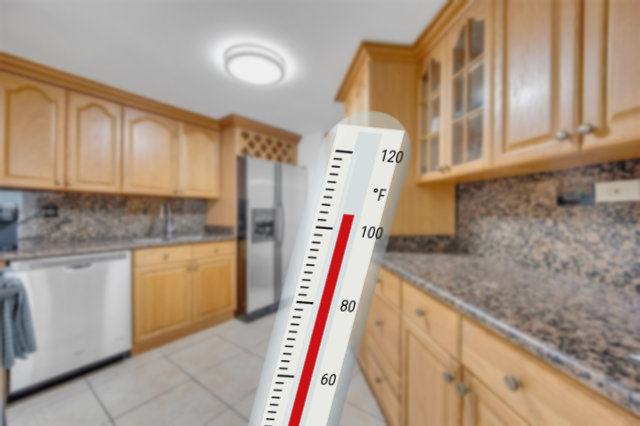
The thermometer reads 104°F
